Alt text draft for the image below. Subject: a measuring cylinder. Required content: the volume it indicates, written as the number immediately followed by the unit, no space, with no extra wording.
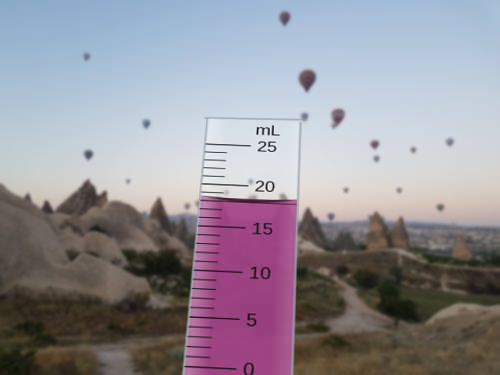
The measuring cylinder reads 18mL
